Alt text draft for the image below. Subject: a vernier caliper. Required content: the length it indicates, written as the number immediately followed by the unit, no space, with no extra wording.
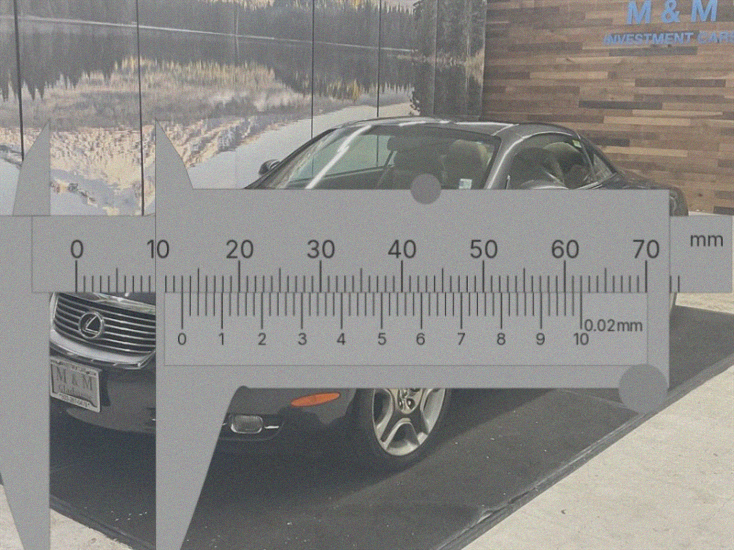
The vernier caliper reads 13.0mm
